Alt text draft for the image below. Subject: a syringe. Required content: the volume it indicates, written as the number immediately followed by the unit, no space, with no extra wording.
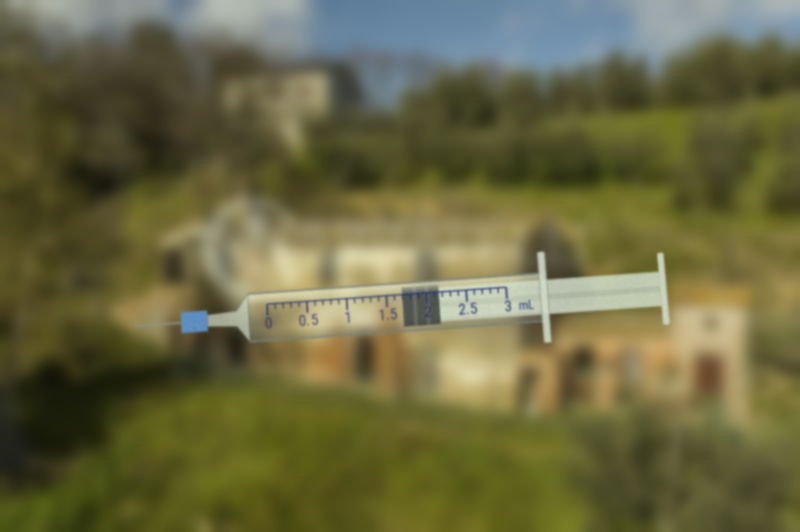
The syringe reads 1.7mL
